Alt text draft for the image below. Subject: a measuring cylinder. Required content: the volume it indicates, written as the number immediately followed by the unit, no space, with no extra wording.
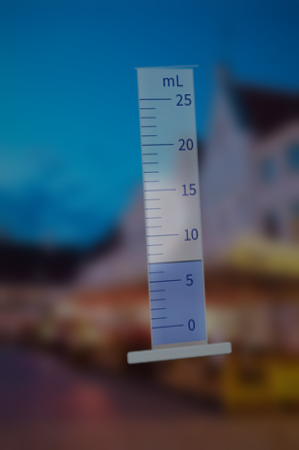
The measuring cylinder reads 7mL
